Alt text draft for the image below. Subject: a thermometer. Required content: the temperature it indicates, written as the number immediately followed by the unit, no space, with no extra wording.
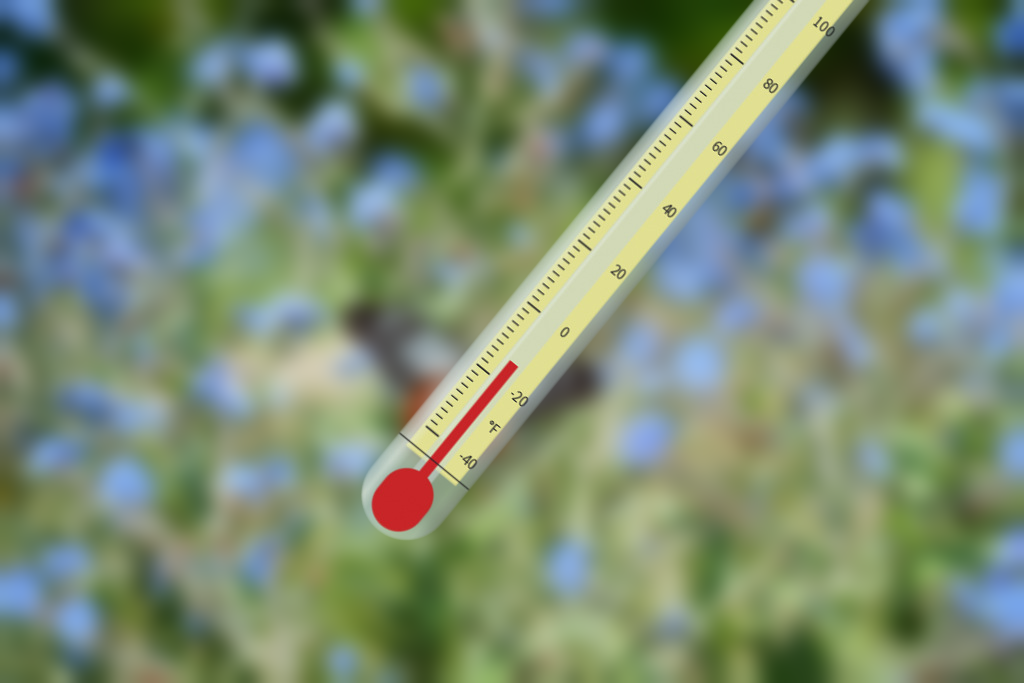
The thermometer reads -14°F
